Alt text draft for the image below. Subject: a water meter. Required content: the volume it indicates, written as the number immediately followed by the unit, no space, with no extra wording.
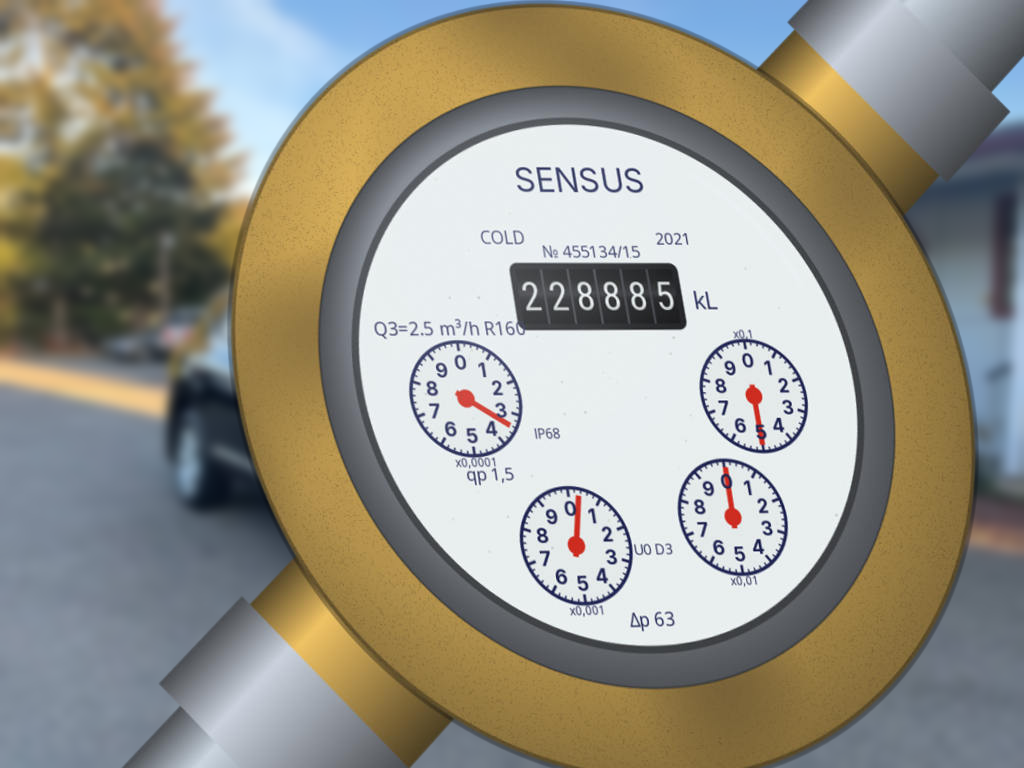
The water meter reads 228885.5003kL
